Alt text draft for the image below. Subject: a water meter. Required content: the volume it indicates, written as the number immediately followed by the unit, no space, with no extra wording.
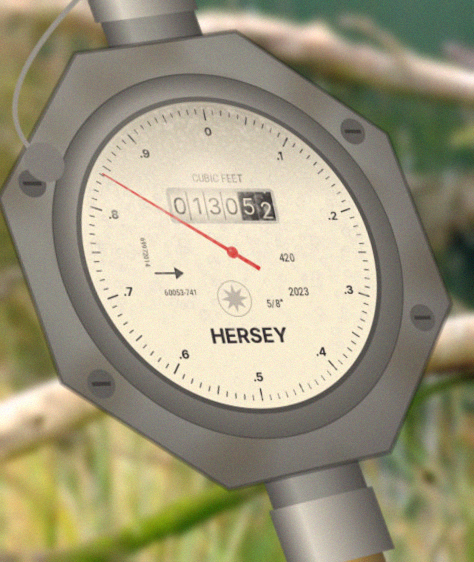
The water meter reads 13051.84ft³
